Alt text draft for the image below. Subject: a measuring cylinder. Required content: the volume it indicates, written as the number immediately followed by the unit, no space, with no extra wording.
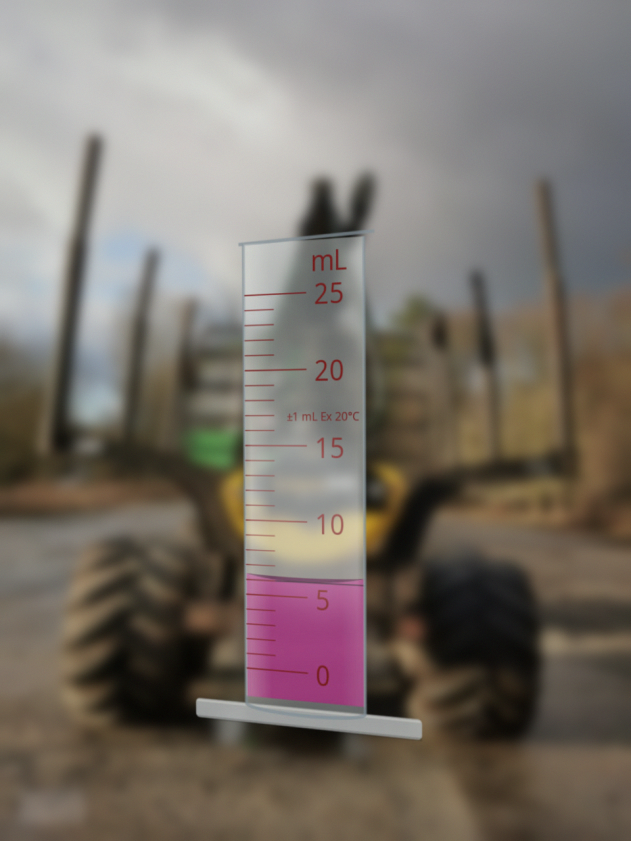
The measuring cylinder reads 6mL
